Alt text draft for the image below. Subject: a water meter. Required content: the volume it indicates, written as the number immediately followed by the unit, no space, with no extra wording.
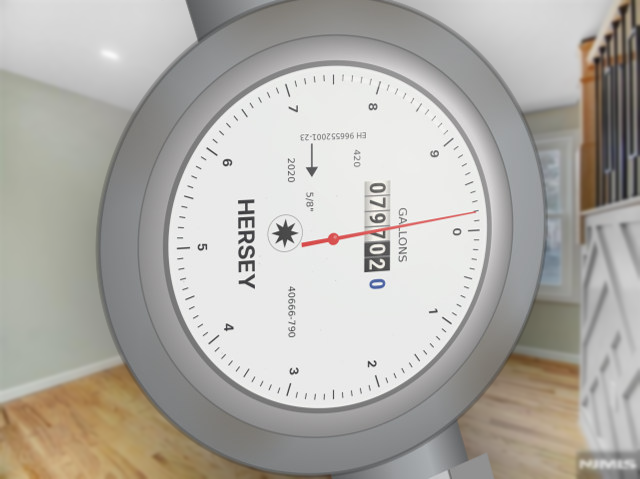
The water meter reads 797019.8gal
